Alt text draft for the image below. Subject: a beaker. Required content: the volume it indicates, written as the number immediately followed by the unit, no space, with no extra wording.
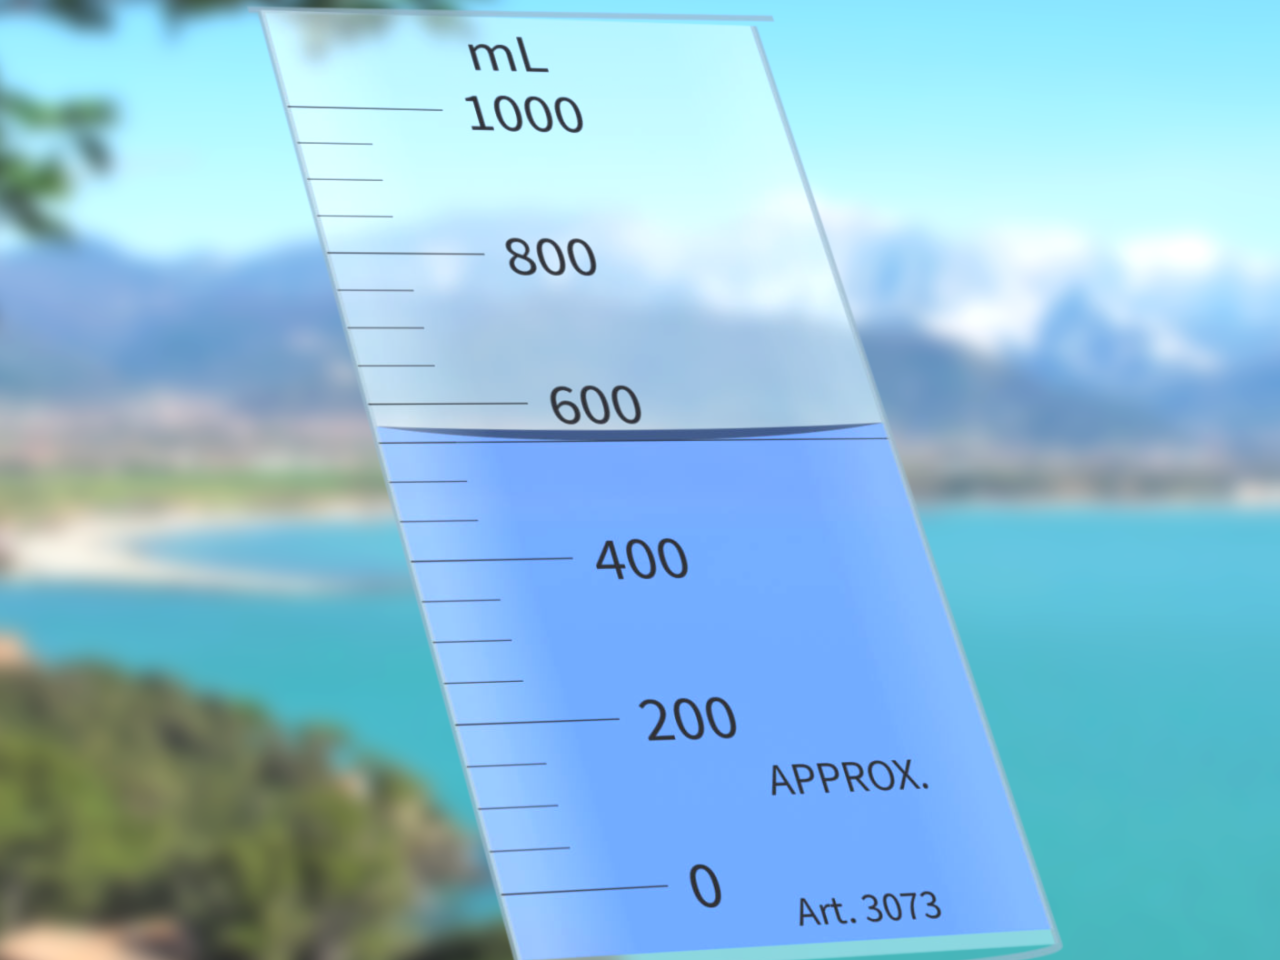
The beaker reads 550mL
